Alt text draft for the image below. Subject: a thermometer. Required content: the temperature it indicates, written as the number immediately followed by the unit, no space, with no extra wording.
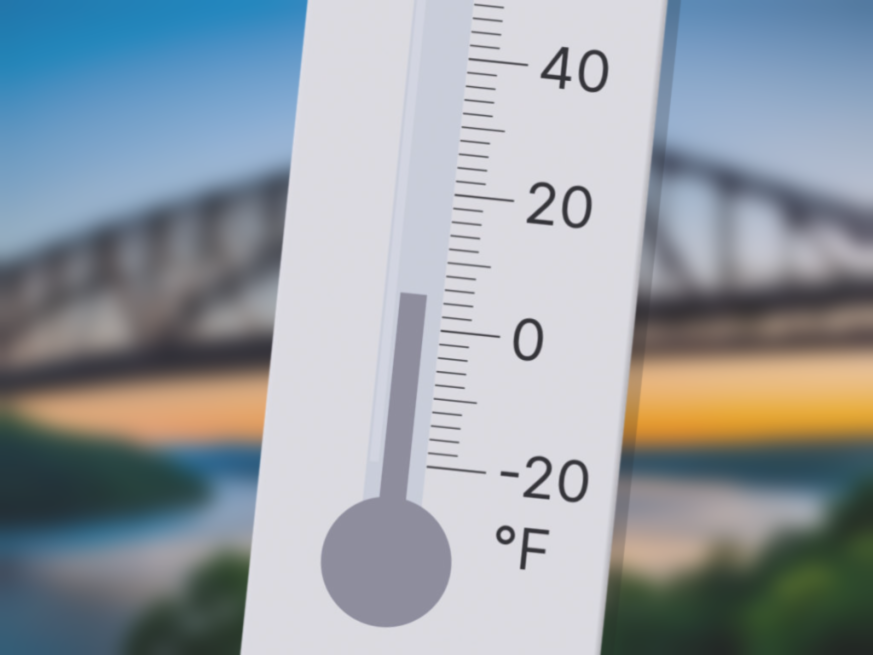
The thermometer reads 5°F
